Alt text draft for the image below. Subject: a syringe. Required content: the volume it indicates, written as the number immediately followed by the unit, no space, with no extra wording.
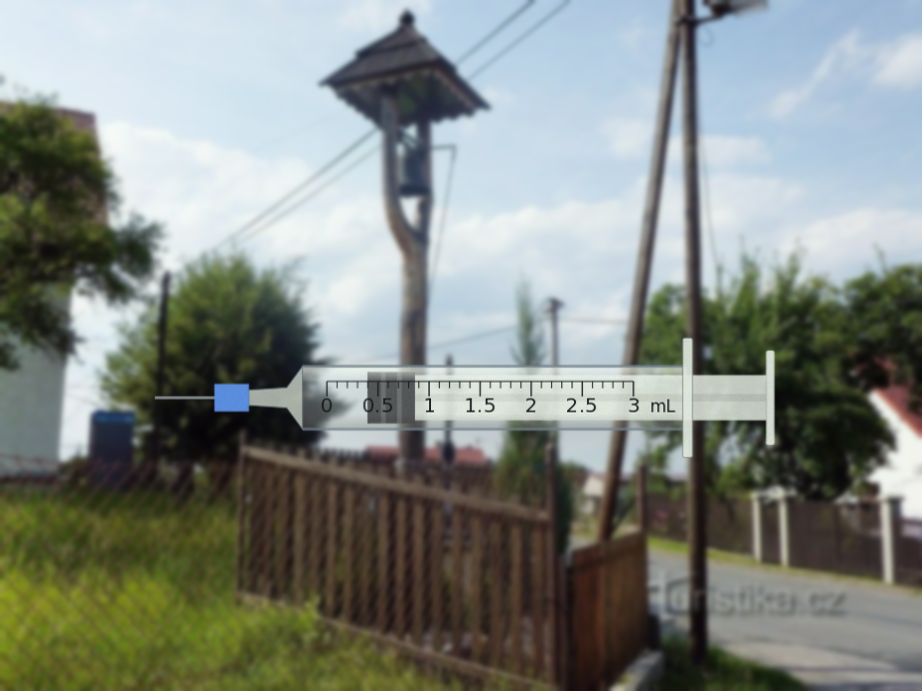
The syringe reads 0.4mL
